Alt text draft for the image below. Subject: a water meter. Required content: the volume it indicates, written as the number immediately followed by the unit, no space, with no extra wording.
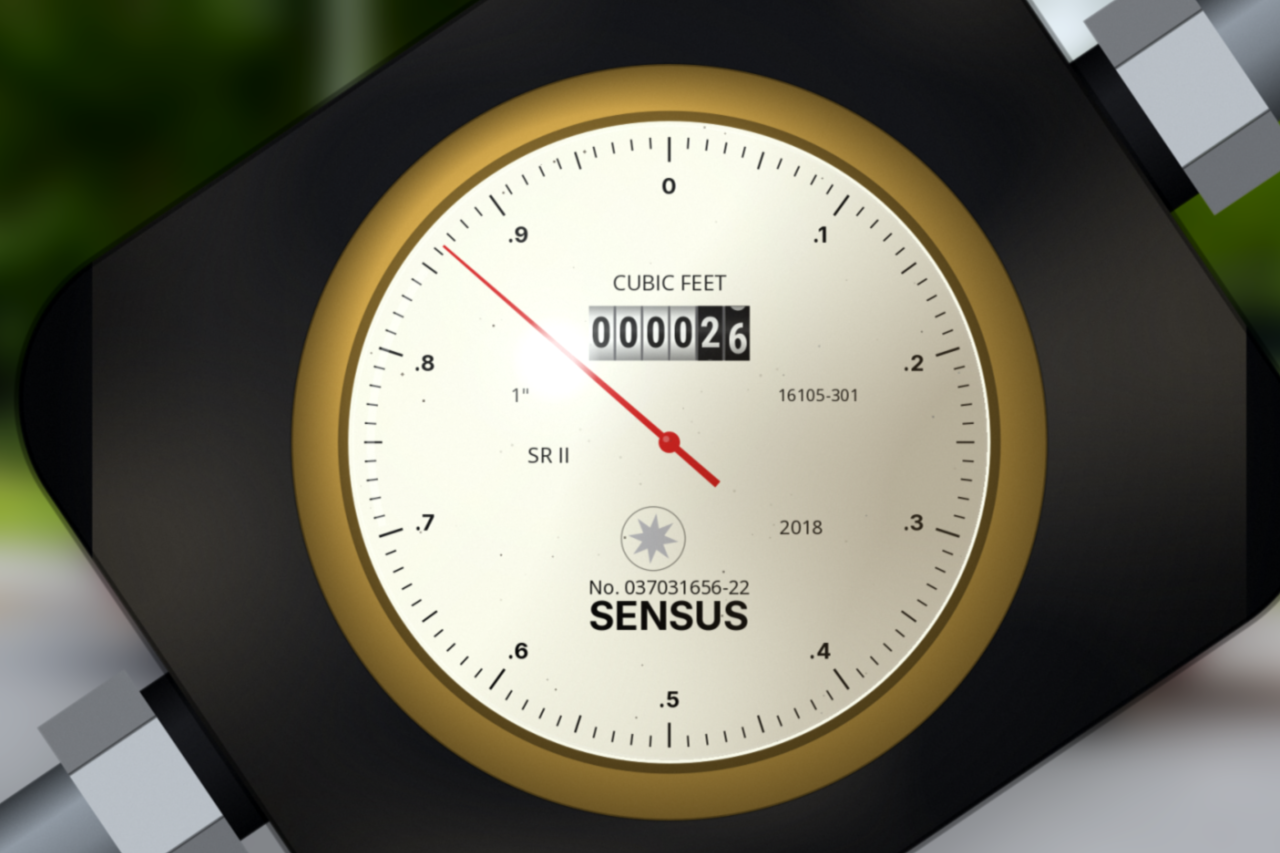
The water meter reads 25.86ft³
